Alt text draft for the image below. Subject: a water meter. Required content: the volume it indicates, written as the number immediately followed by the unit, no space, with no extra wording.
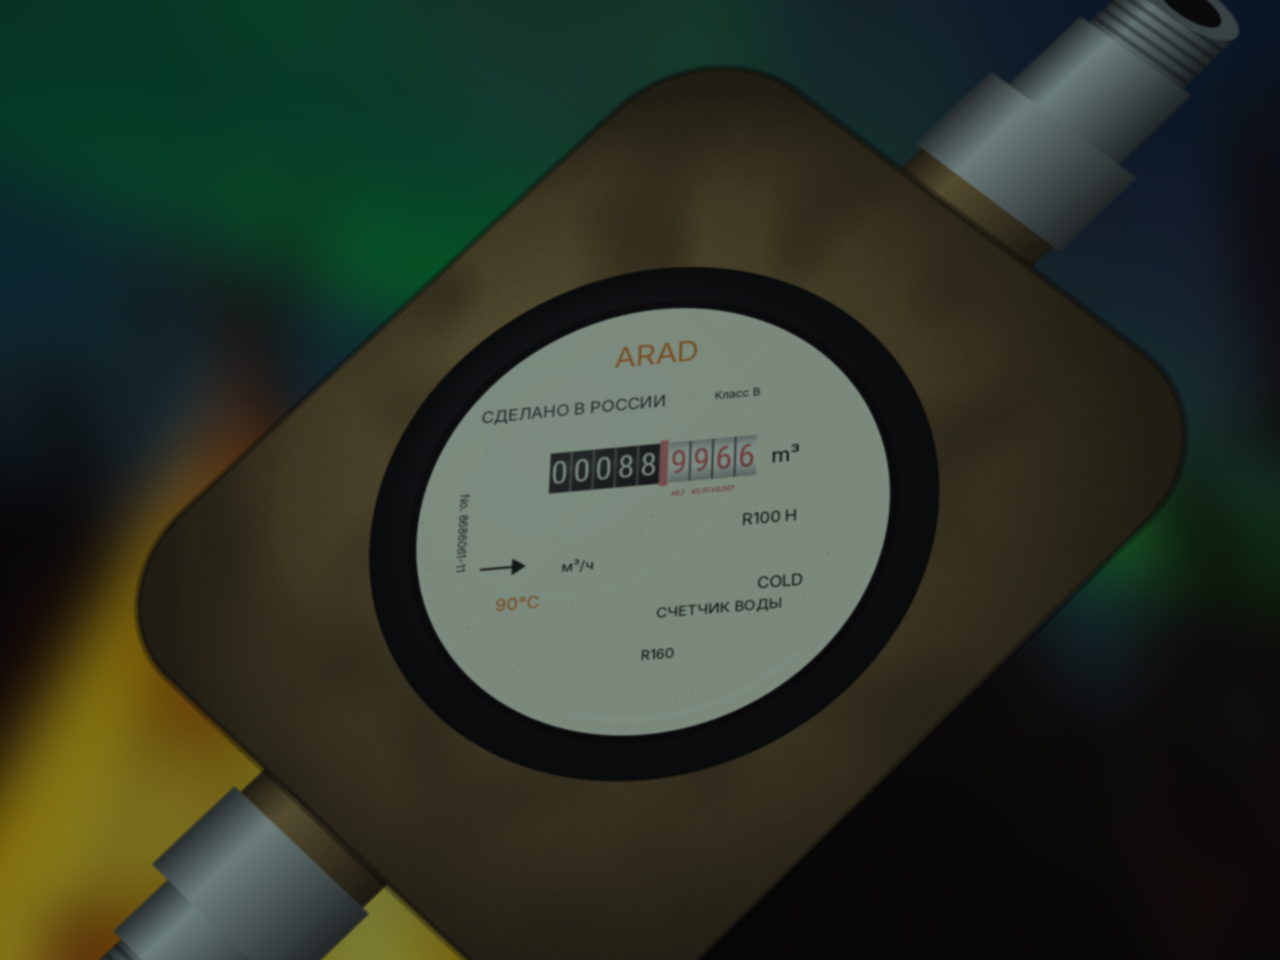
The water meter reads 88.9966m³
